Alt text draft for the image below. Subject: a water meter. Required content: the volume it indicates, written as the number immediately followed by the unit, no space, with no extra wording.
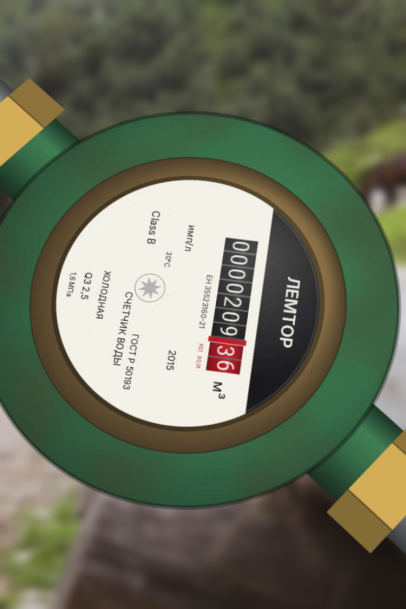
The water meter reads 209.36m³
